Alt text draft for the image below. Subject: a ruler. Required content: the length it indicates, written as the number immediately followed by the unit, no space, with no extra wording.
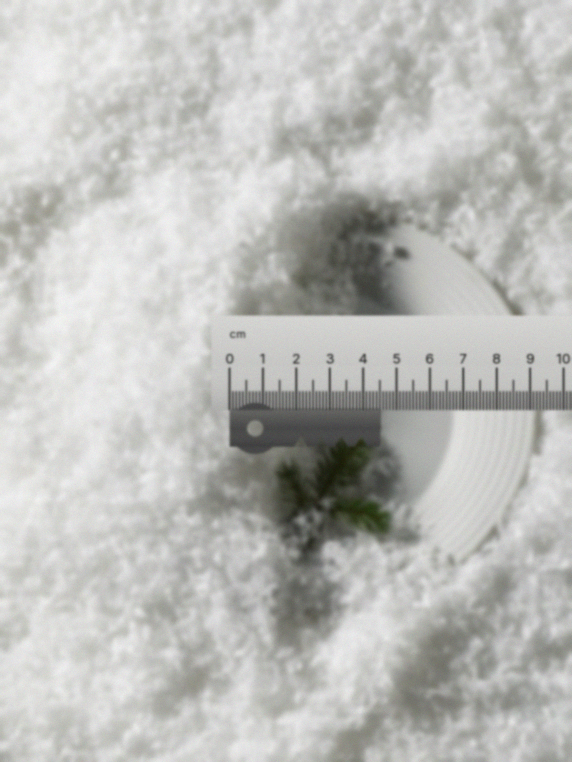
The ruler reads 4.5cm
